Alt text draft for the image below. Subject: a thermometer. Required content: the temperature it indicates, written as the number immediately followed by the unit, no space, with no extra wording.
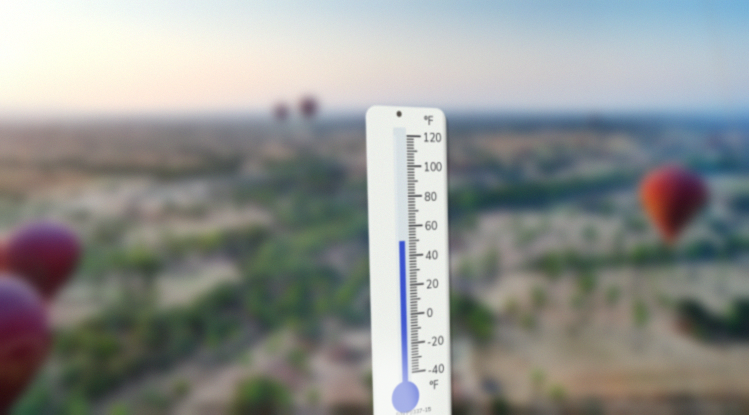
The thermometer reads 50°F
